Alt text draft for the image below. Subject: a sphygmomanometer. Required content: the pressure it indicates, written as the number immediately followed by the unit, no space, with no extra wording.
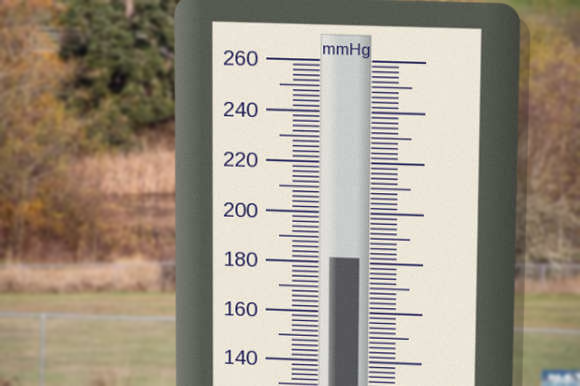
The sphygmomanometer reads 182mmHg
